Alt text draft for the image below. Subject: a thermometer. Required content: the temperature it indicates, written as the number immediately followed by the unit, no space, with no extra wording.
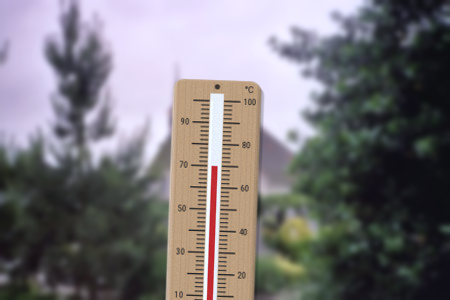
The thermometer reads 70°C
